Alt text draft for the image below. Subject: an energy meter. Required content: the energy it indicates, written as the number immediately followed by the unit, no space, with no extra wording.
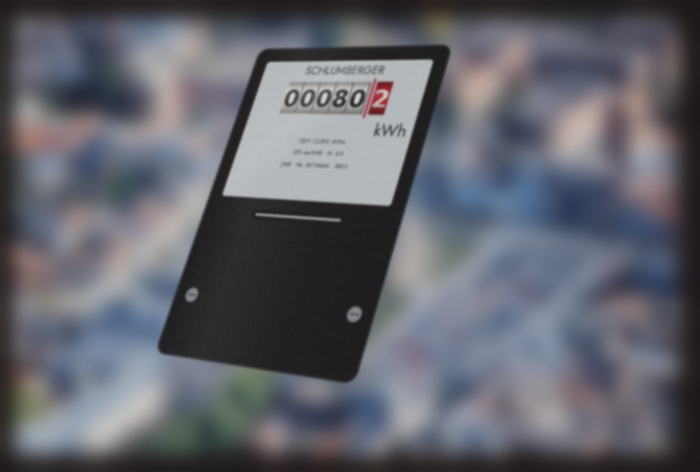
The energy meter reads 80.2kWh
